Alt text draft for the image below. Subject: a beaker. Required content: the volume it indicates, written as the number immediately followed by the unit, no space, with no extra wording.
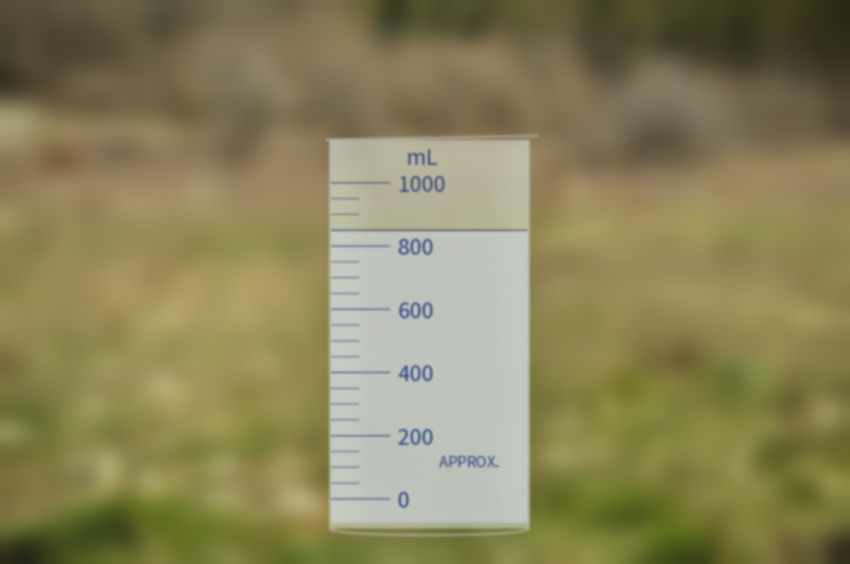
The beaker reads 850mL
